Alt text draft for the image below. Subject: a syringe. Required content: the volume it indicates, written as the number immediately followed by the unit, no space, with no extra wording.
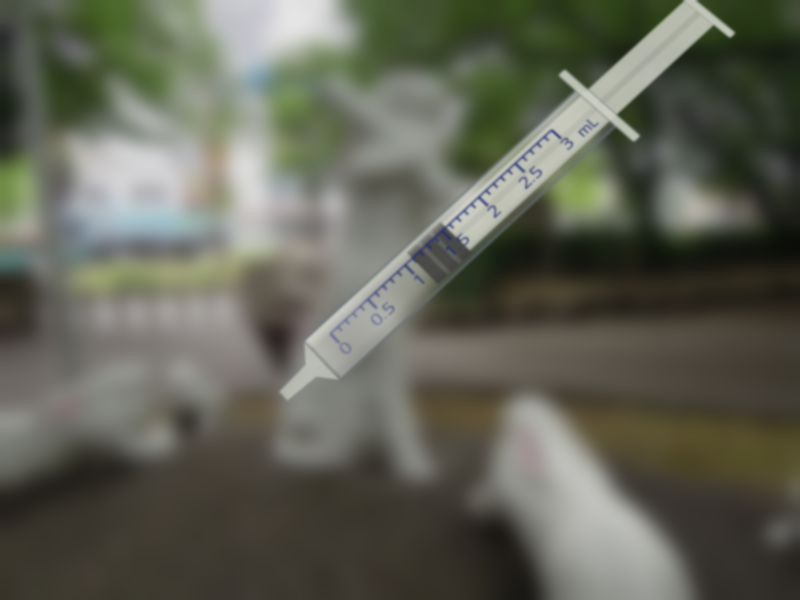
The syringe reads 1.1mL
